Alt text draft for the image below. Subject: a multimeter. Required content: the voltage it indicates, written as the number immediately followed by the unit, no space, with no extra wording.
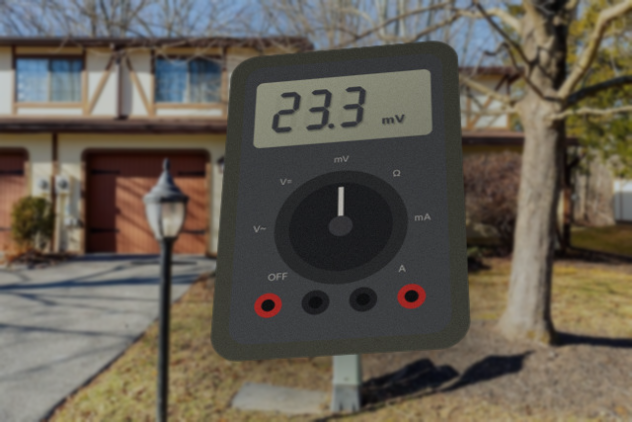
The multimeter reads 23.3mV
